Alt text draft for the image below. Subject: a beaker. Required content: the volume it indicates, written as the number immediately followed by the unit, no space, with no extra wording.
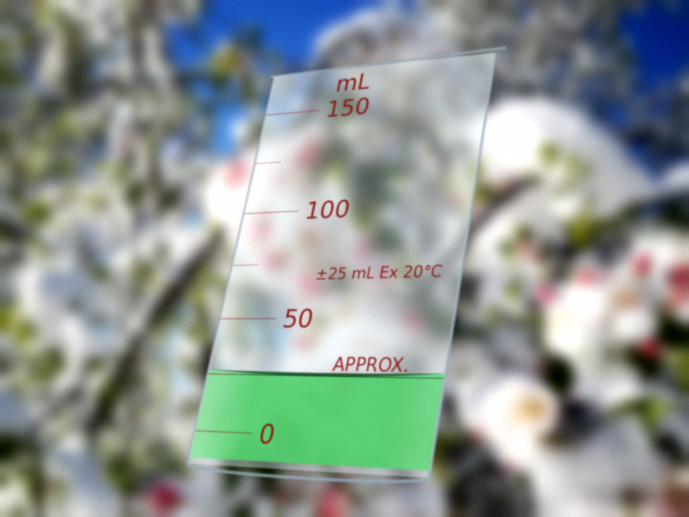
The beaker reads 25mL
